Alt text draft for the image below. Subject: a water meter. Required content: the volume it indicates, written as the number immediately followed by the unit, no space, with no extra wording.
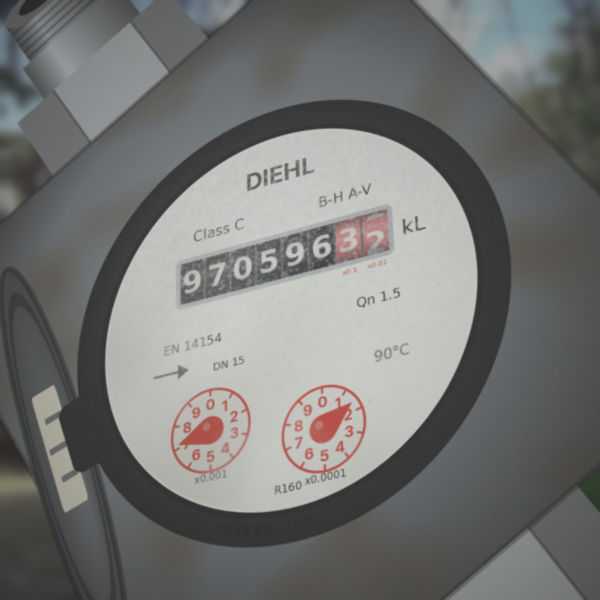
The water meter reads 970596.3171kL
